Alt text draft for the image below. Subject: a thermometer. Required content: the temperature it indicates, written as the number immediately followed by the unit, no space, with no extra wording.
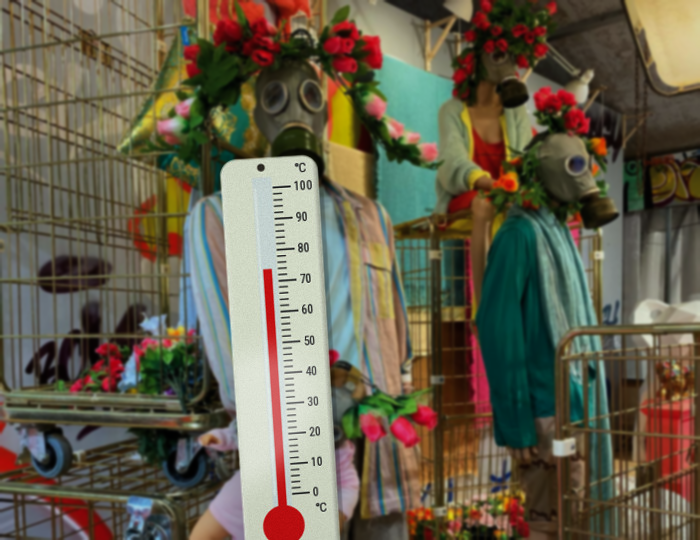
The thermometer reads 74°C
